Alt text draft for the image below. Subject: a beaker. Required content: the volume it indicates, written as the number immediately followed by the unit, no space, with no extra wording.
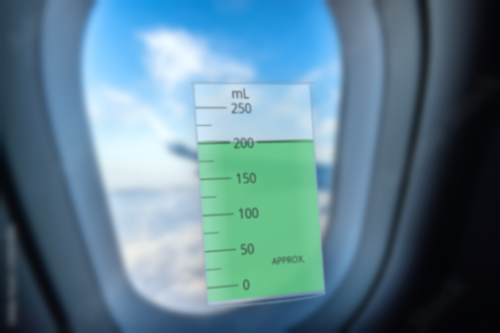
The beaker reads 200mL
